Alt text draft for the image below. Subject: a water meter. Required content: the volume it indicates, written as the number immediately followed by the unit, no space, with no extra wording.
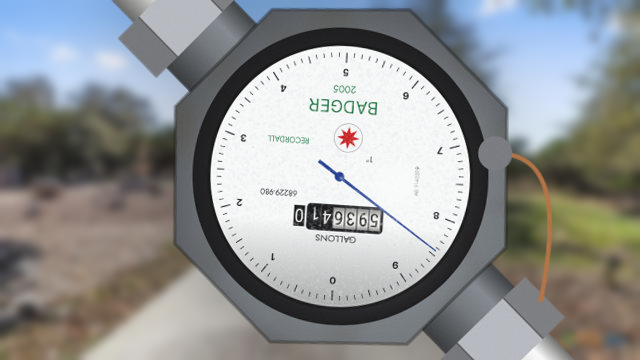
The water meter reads 5936408.4gal
